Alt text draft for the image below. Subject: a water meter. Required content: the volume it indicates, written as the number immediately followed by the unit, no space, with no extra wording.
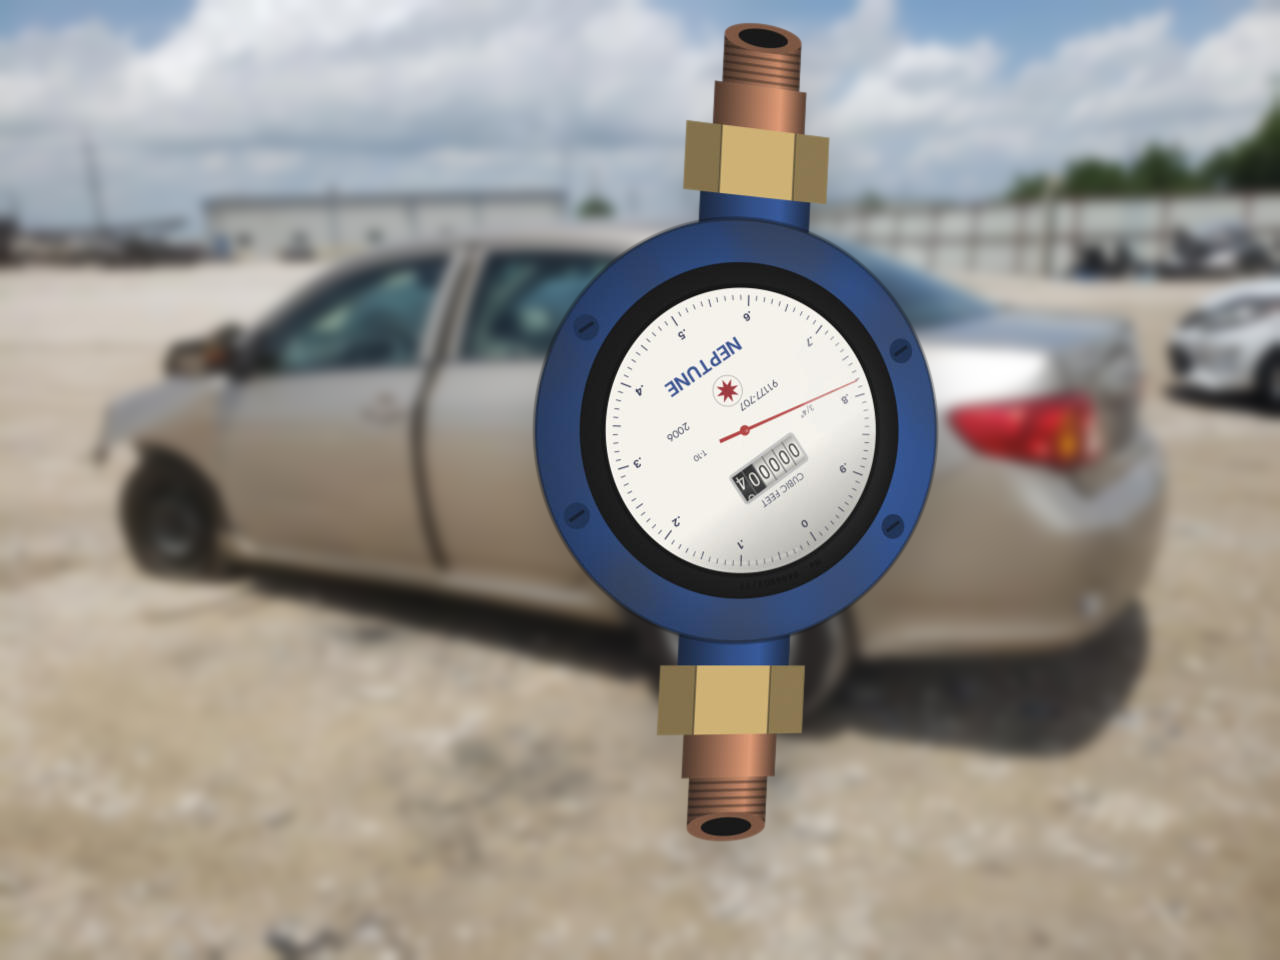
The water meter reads 3.78ft³
